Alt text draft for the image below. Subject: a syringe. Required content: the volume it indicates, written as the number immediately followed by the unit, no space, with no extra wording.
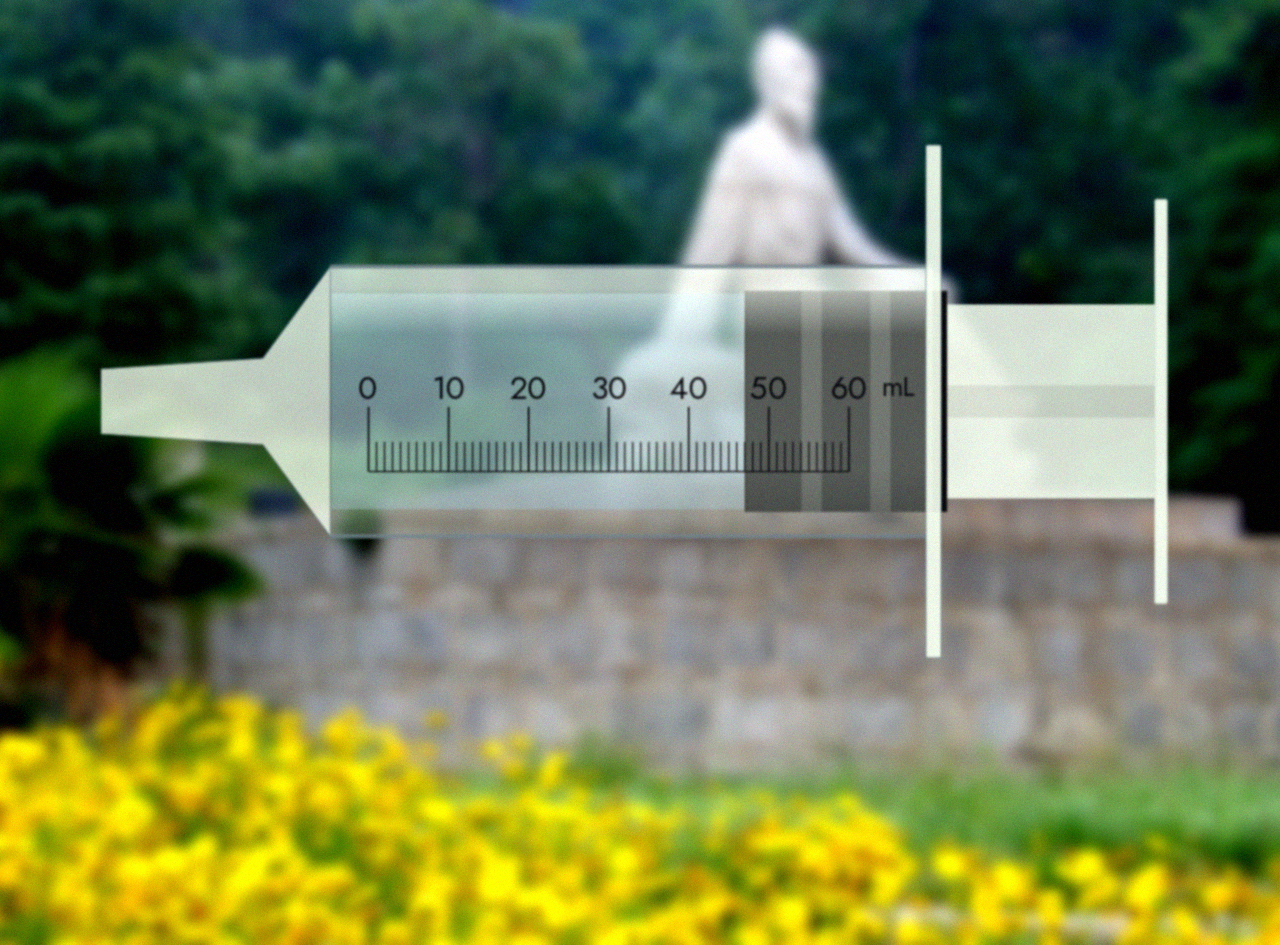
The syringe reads 47mL
